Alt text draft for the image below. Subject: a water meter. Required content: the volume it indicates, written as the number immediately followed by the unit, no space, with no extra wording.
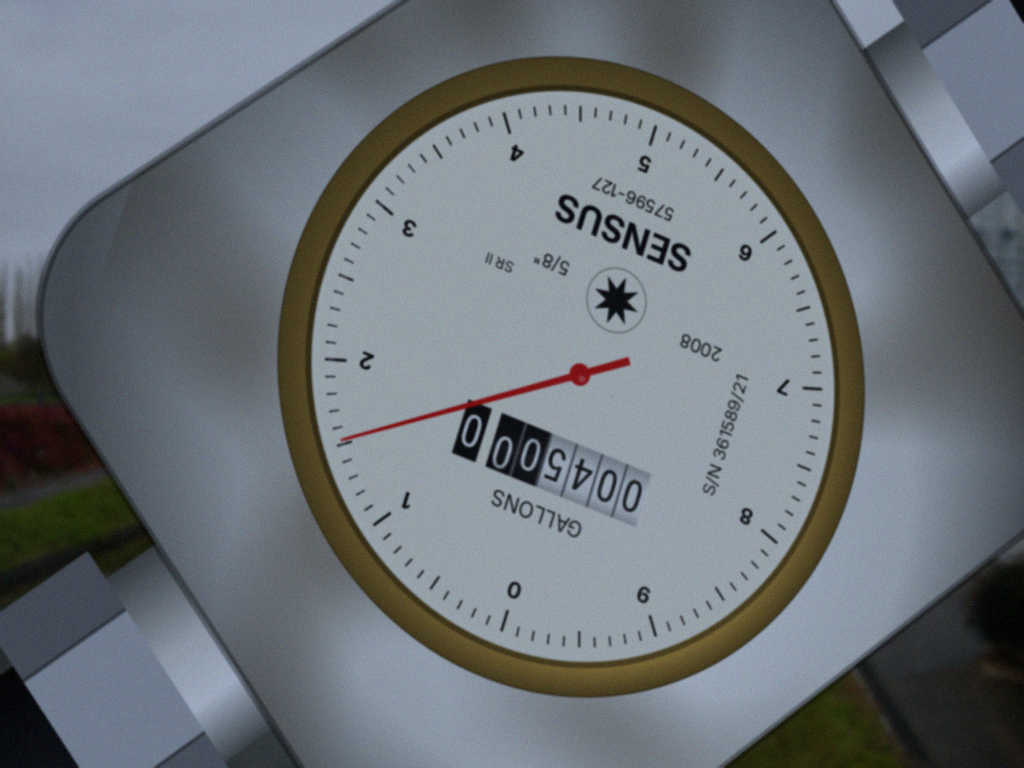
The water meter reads 45001.5gal
